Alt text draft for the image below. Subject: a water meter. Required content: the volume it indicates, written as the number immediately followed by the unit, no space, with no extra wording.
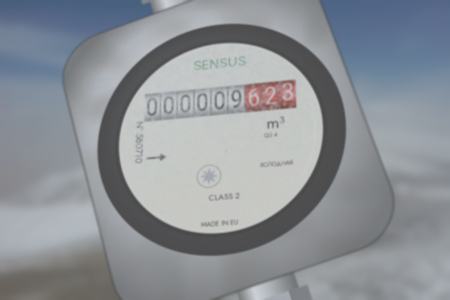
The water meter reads 9.623m³
